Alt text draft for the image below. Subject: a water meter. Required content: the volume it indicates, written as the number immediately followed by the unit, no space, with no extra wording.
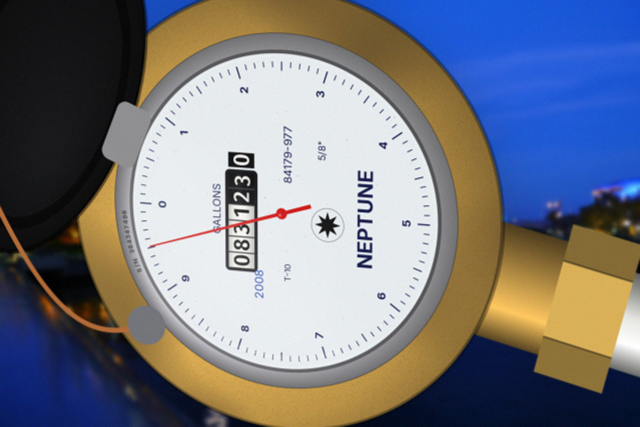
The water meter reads 831229.5gal
